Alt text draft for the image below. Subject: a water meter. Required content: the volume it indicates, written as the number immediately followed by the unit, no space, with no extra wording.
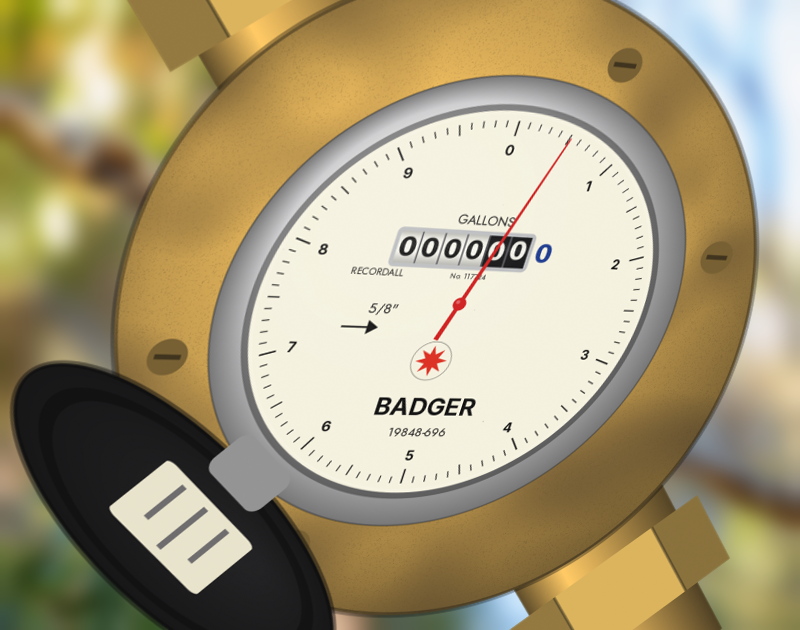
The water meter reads 0.5gal
